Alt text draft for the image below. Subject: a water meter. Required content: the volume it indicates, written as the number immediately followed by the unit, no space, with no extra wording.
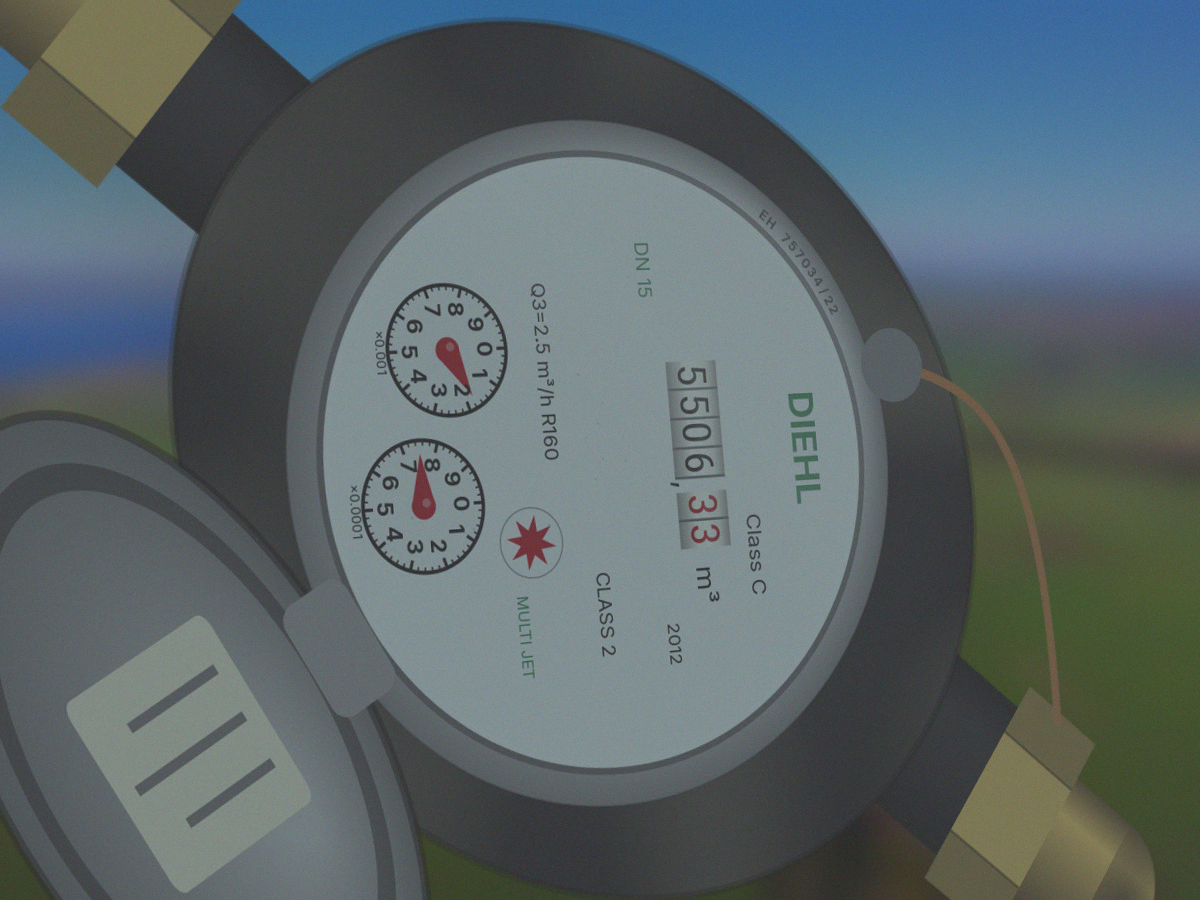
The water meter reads 5506.3317m³
